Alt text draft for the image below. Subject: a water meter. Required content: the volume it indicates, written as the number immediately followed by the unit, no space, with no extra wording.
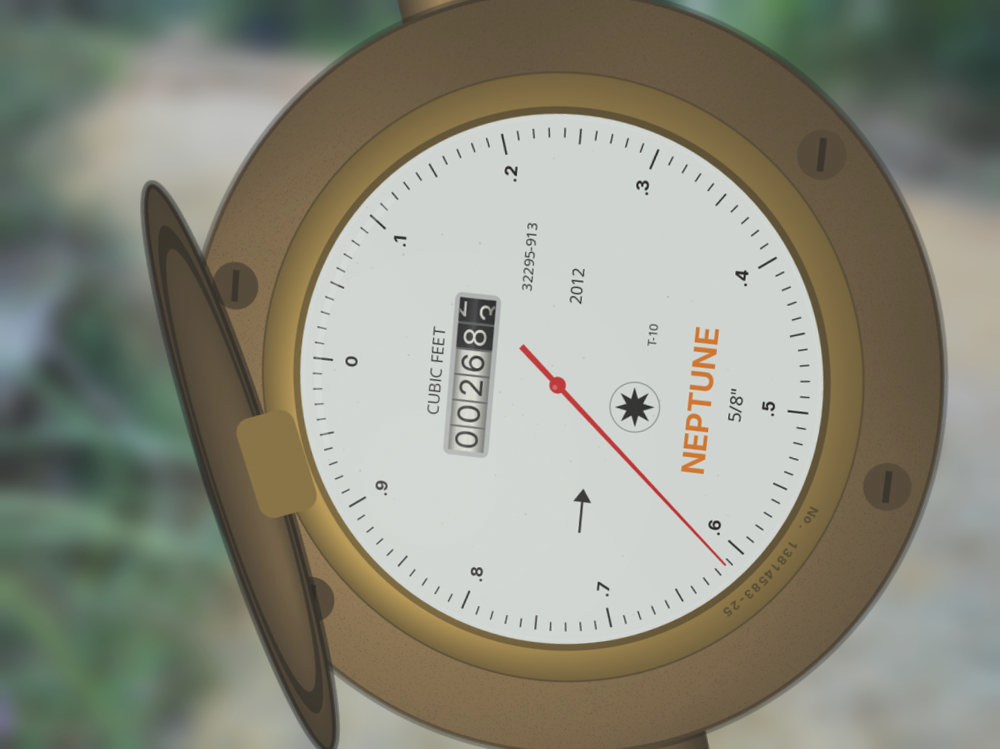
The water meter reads 2682.61ft³
